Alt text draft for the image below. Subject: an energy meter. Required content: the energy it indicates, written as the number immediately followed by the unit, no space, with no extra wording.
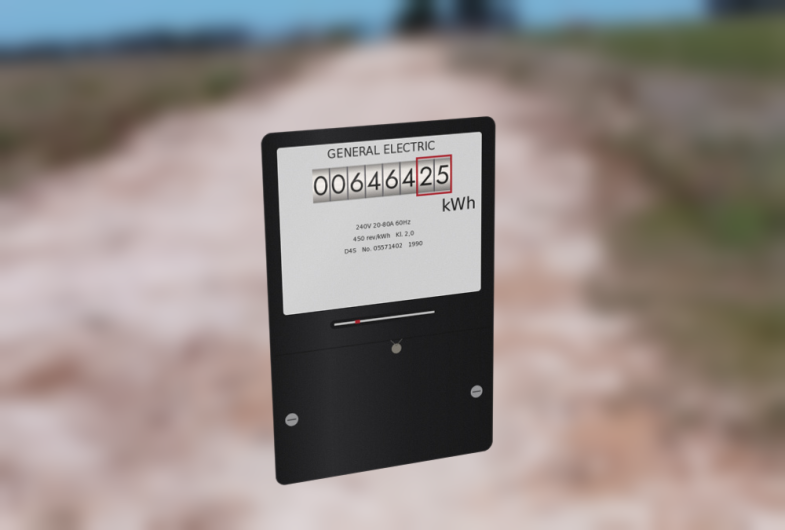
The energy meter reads 6464.25kWh
